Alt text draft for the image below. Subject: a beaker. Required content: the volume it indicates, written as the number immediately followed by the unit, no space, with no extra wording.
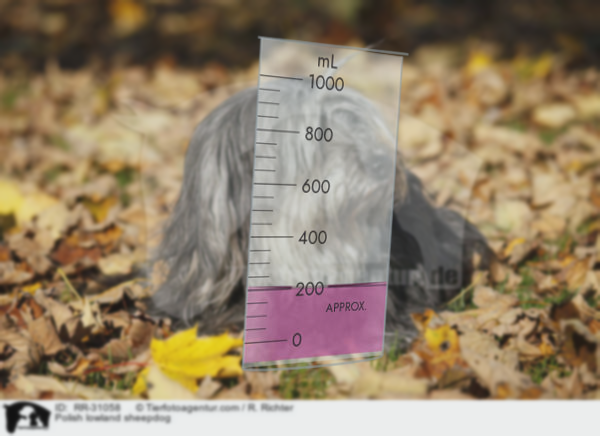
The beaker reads 200mL
